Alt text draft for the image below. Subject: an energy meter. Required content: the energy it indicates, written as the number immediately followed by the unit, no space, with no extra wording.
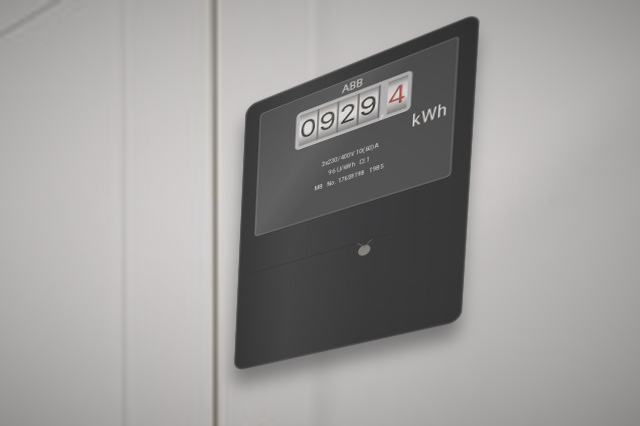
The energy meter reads 929.4kWh
